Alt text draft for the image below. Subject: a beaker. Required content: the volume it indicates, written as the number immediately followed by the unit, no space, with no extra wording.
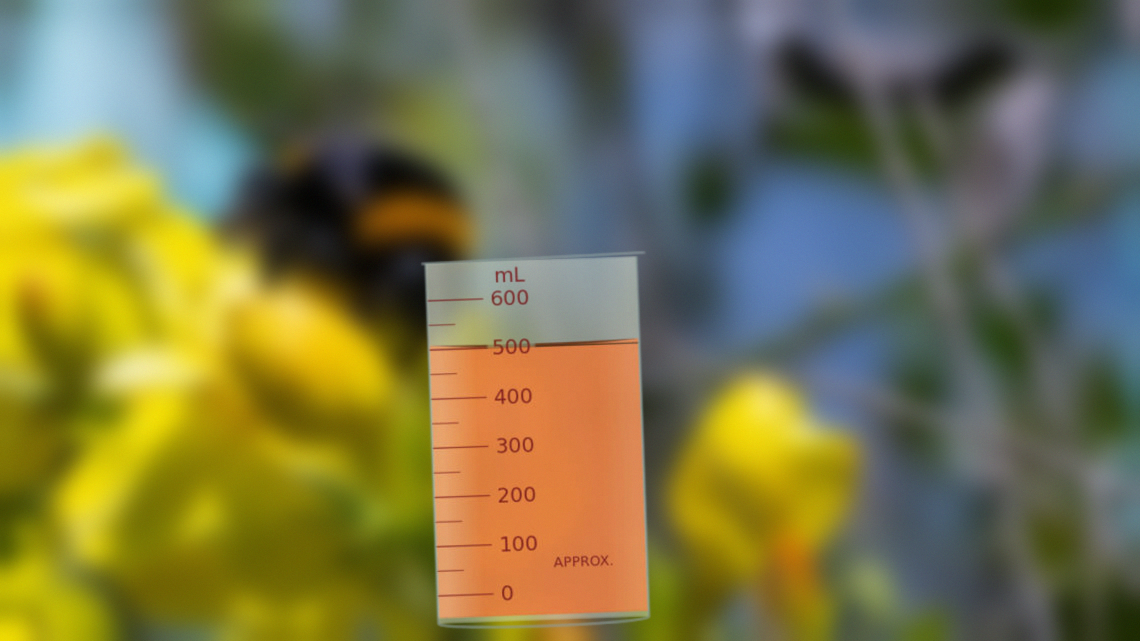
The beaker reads 500mL
